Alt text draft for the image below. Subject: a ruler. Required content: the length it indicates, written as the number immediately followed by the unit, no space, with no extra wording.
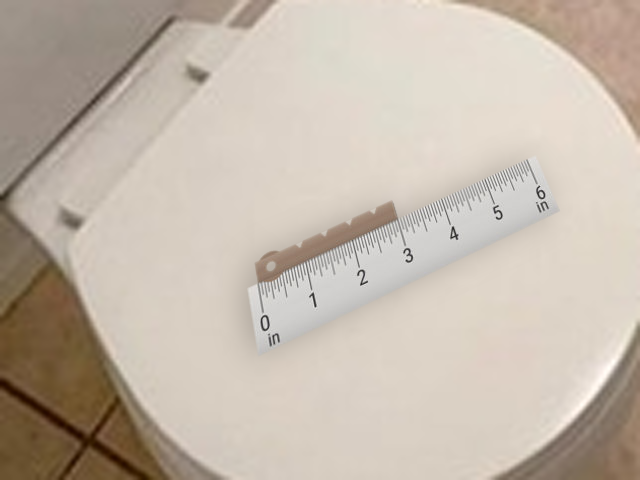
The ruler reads 3in
